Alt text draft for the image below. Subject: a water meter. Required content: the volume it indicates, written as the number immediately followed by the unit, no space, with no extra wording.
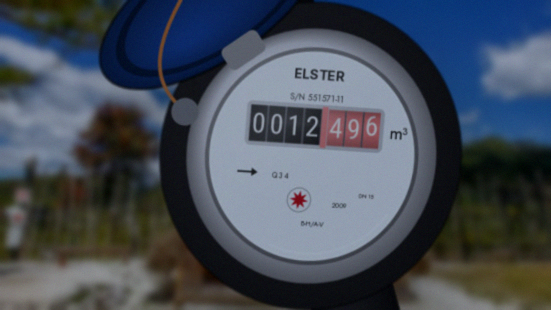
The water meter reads 12.496m³
